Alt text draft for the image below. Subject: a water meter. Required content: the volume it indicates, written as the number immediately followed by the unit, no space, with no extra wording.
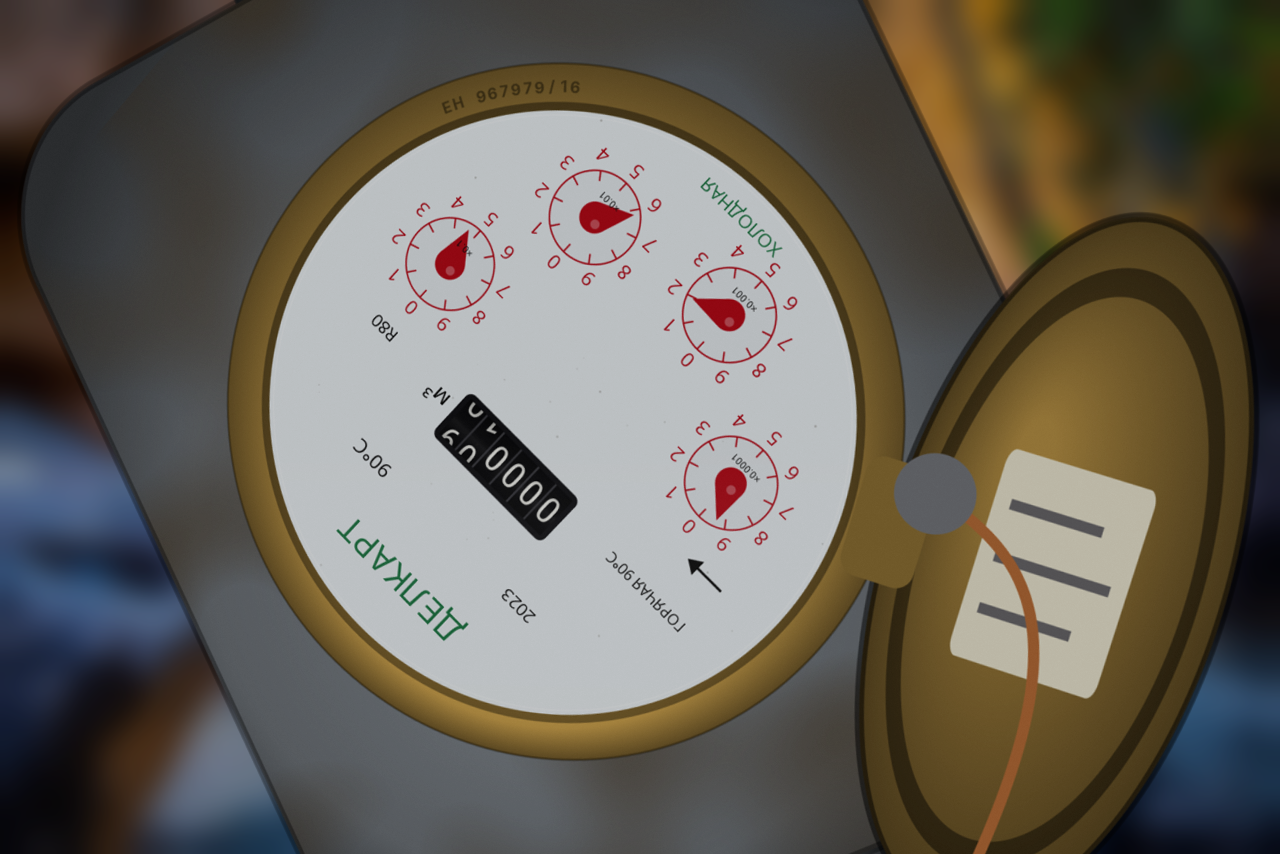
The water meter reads 9.4619m³
